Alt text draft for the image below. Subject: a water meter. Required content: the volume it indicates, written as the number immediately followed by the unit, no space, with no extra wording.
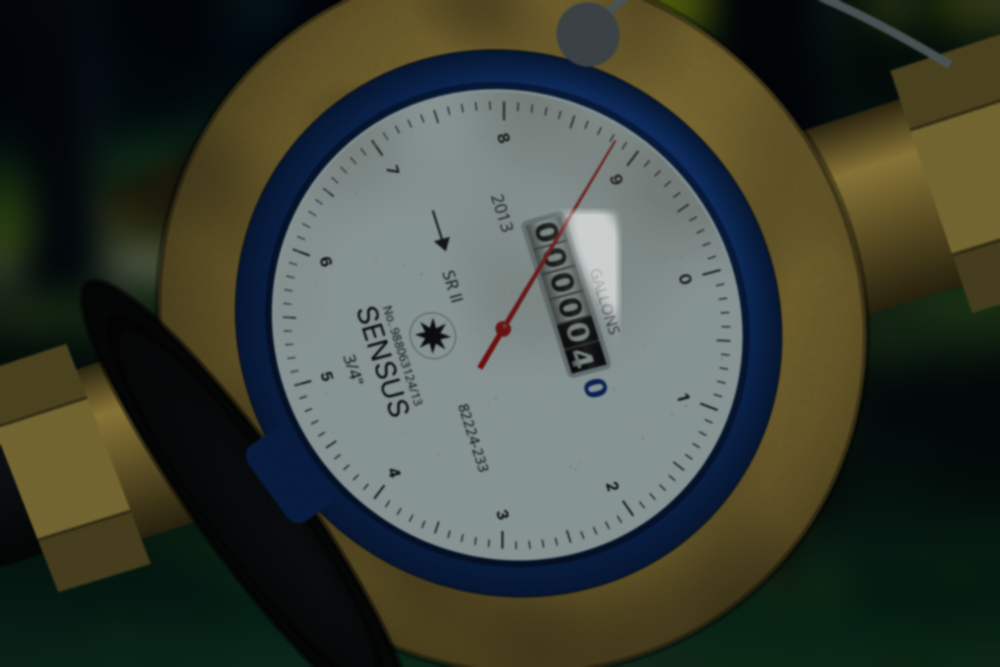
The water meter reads 38.8gal
